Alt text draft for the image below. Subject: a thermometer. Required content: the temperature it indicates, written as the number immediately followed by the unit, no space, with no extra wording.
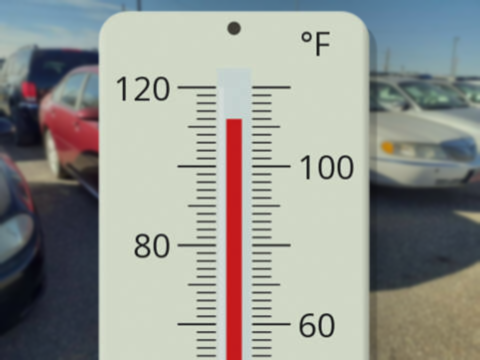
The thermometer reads 112°F
